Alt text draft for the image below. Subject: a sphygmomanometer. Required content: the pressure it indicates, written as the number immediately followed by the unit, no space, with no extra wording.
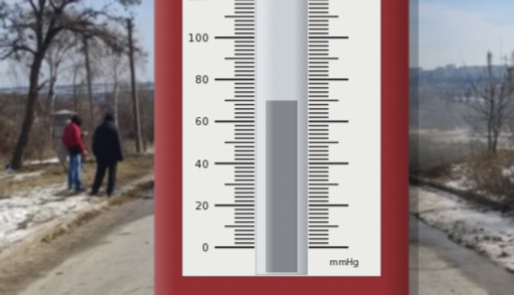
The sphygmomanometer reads 70mmHg
